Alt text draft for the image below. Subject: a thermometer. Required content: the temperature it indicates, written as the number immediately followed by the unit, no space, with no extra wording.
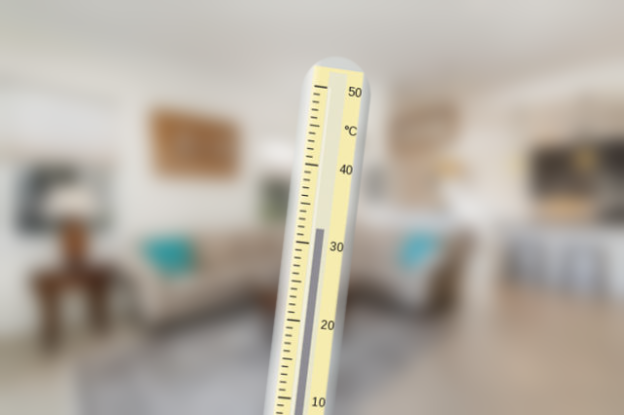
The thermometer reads 32°C
